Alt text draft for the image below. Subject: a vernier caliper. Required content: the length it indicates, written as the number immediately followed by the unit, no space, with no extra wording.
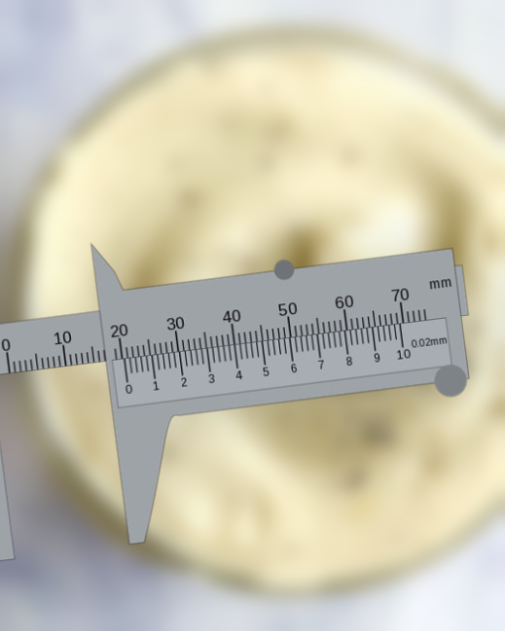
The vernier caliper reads 20.4mm
